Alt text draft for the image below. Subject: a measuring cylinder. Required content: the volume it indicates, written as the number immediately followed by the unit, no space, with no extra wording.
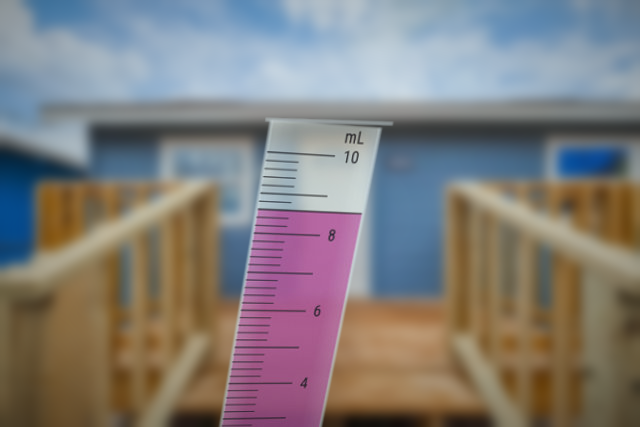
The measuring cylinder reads 8.6mL
